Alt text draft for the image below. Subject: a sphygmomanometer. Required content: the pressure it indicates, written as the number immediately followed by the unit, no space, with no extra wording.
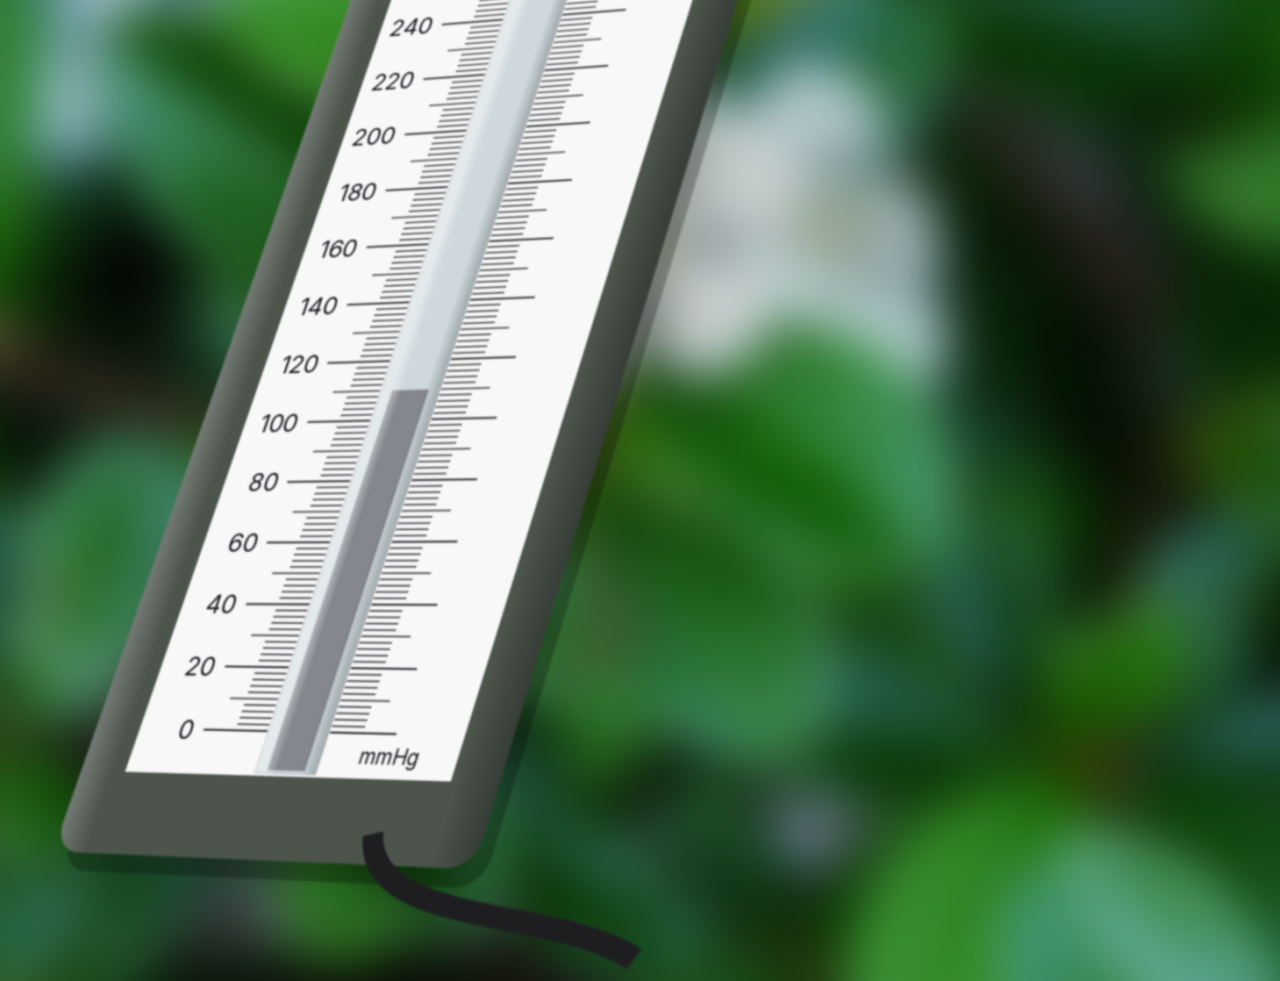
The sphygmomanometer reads 110mmHg
